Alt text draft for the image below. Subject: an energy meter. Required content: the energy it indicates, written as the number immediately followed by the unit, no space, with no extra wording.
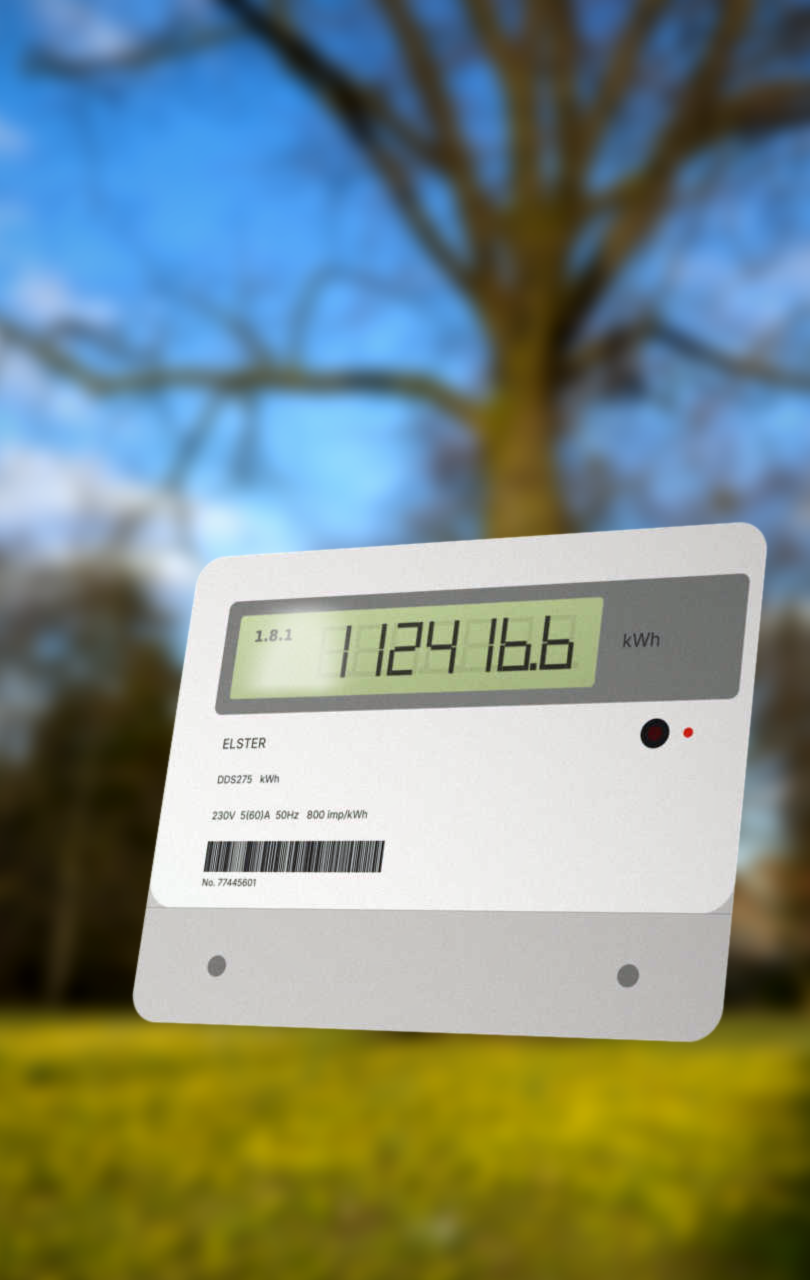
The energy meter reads 112416.6kWh
